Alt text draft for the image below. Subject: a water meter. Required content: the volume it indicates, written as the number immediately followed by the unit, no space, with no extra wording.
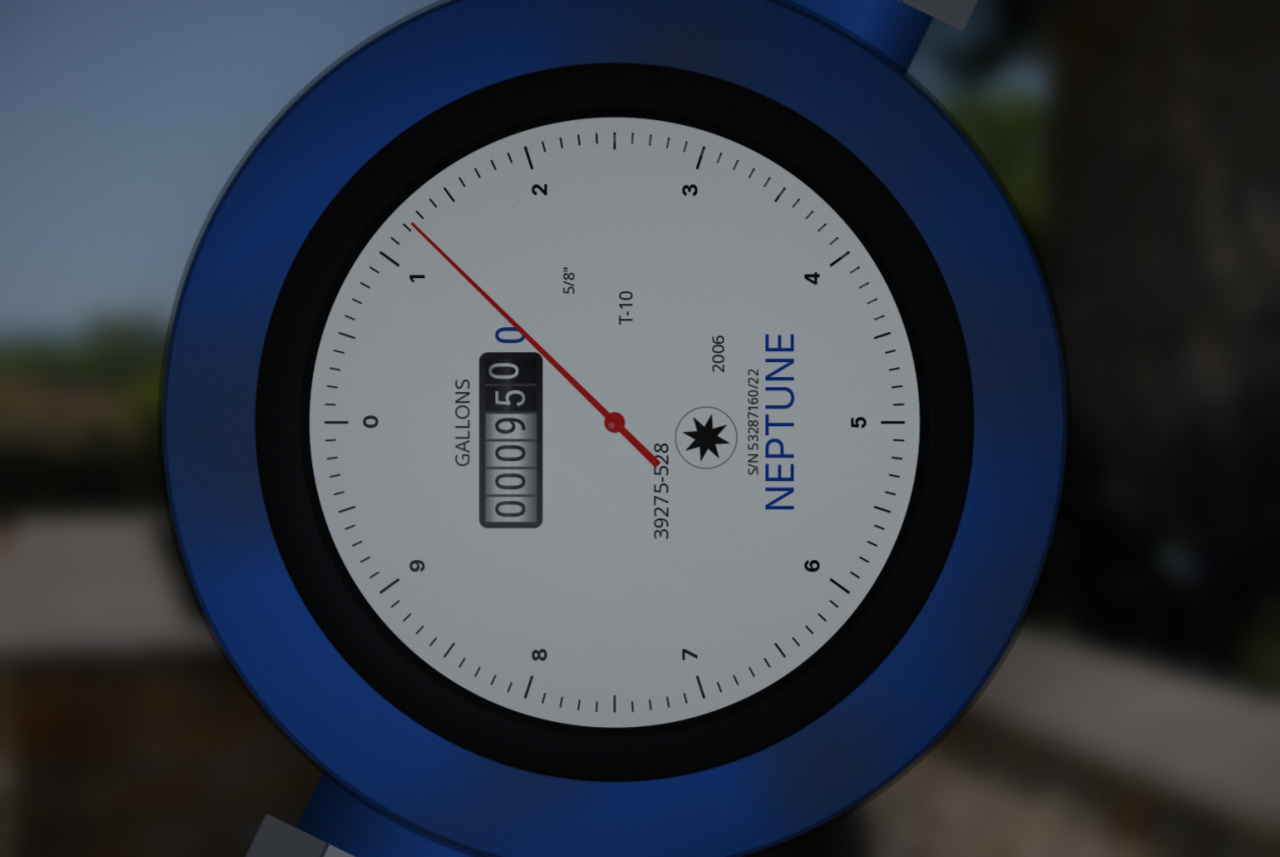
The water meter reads 9501.2gal
